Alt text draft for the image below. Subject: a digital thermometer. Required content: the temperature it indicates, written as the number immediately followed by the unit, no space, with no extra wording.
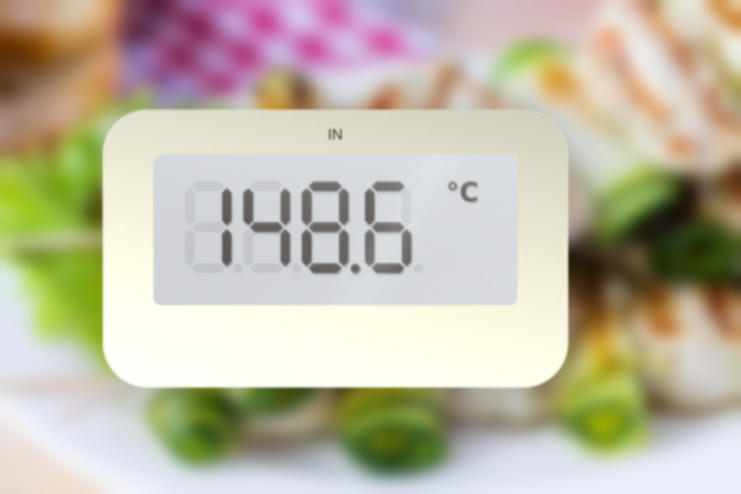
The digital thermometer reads 148.6°C
